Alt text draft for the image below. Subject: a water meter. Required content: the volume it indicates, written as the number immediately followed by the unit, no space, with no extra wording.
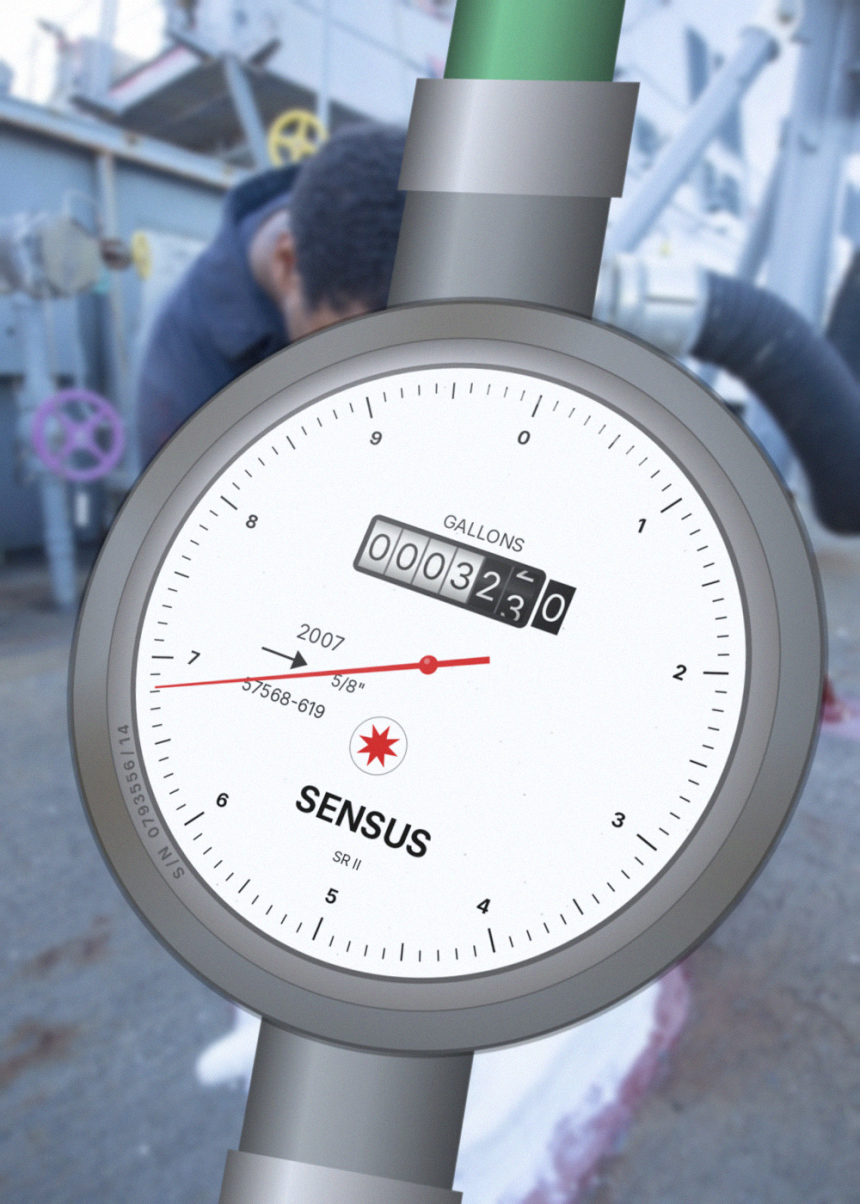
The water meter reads 3226.8gal
